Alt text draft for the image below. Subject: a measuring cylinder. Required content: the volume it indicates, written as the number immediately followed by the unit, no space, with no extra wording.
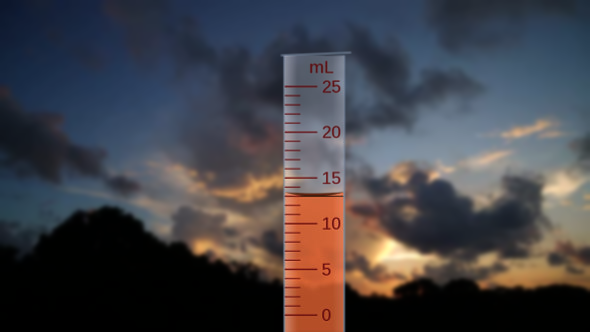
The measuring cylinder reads 13mL
